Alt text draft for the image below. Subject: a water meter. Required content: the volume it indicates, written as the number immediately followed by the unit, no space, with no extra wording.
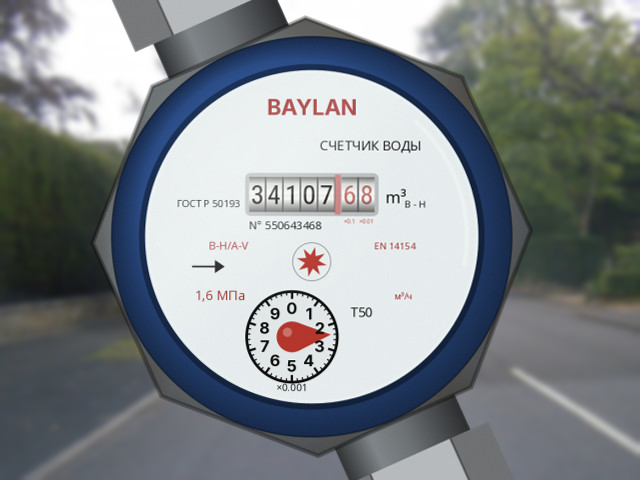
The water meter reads 34107.682m³
